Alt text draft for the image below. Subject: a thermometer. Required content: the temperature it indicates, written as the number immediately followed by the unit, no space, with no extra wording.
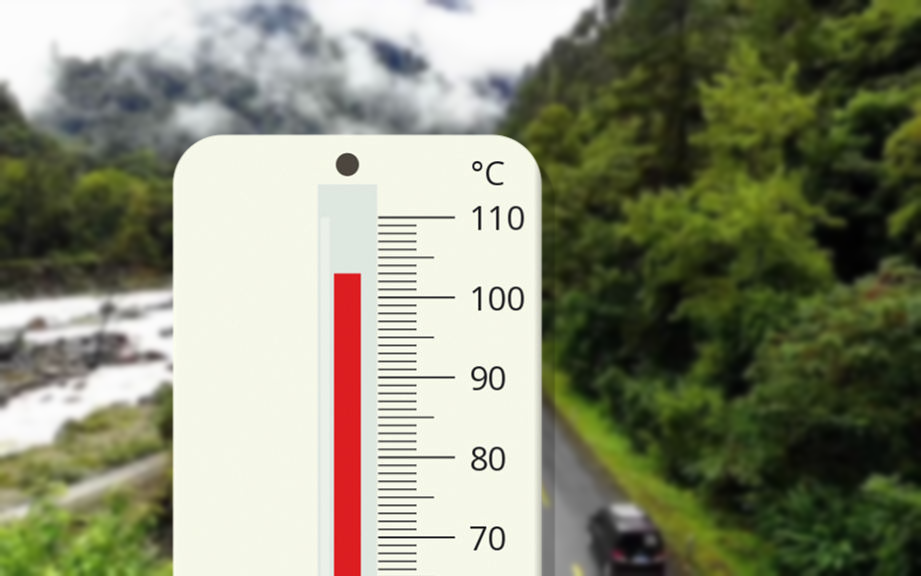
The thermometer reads 103°C
